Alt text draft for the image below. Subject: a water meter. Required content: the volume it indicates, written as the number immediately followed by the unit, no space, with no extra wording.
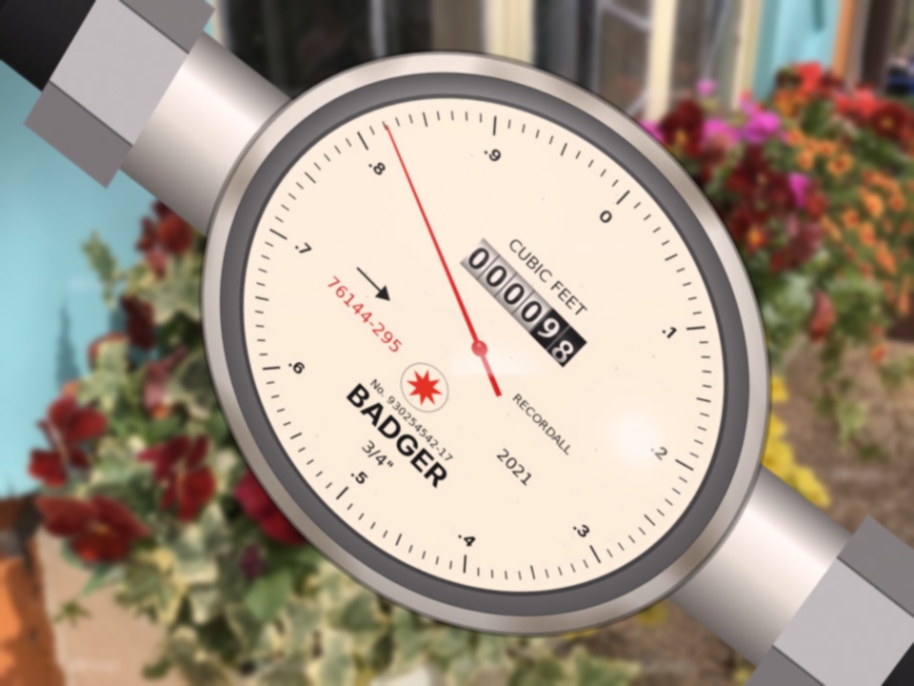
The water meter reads 97.82ft³
